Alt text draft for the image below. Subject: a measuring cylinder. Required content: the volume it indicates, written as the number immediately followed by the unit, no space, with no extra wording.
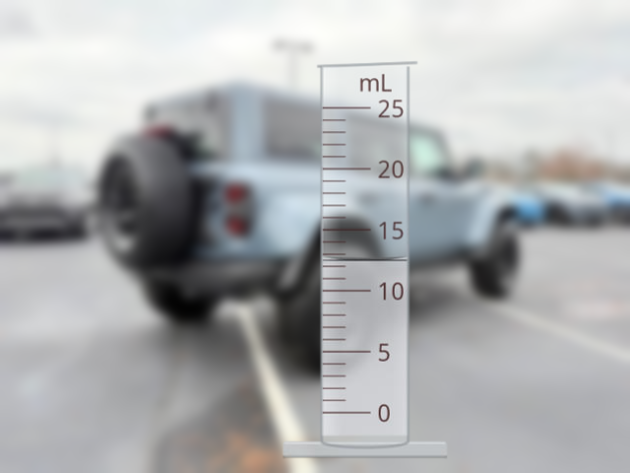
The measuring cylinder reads 12.5mL
